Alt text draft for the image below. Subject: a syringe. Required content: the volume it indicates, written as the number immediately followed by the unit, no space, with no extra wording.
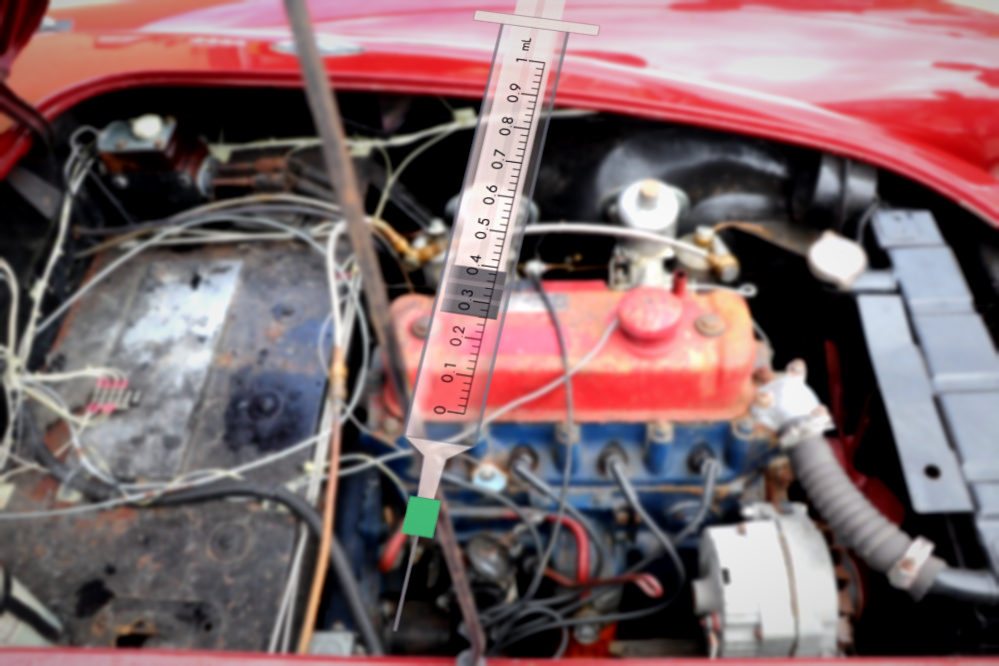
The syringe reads 0.26mL
